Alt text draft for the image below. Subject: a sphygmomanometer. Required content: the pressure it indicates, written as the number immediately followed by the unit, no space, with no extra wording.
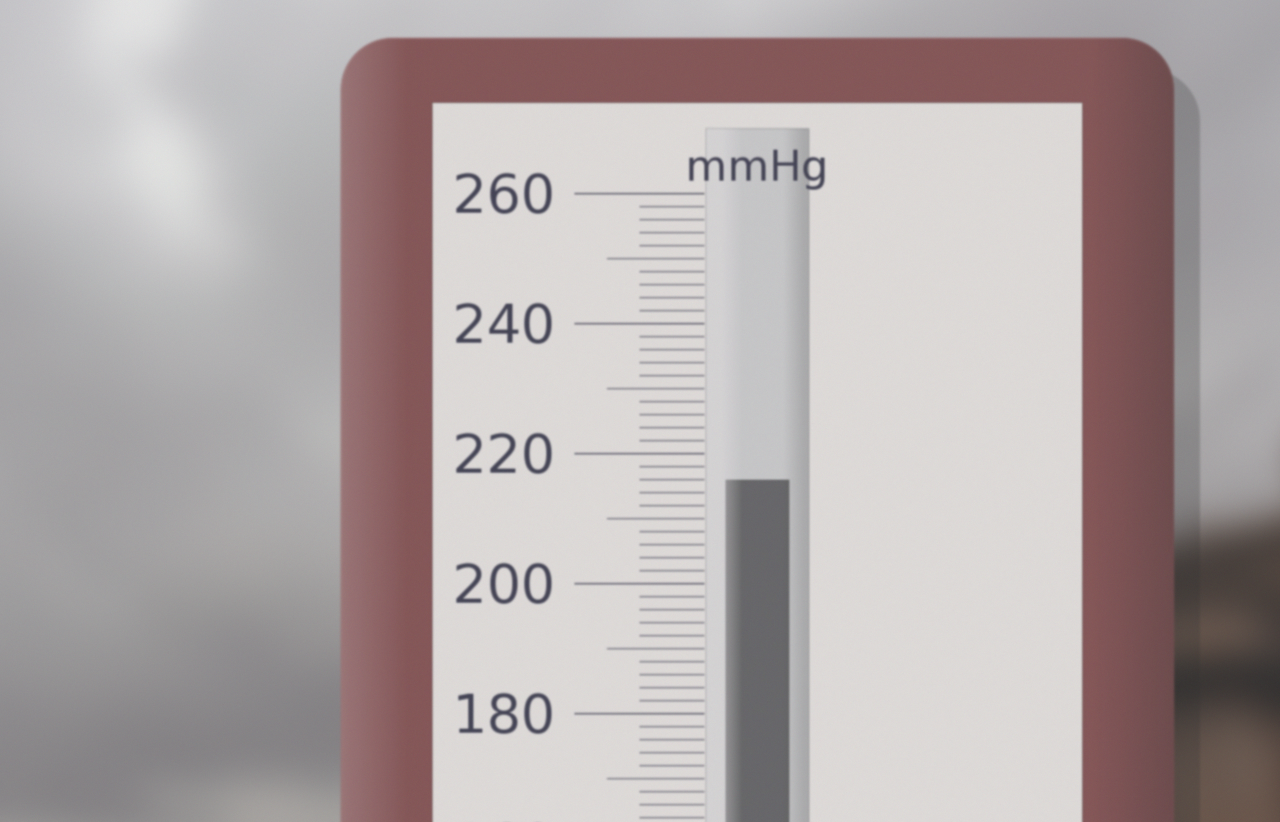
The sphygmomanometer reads 216mmHg
